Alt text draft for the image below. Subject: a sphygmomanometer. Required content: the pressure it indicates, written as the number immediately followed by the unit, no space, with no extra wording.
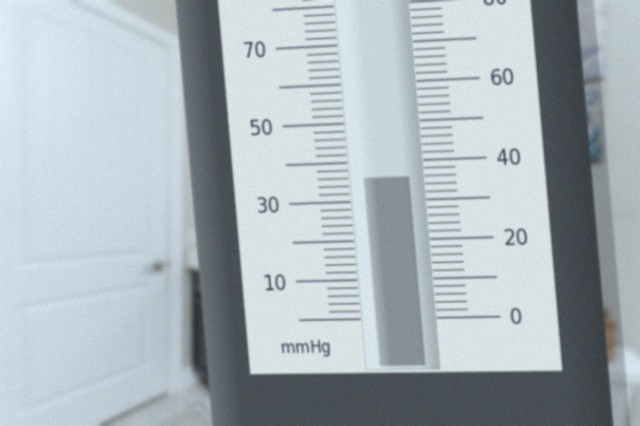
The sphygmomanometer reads 36mmHg
